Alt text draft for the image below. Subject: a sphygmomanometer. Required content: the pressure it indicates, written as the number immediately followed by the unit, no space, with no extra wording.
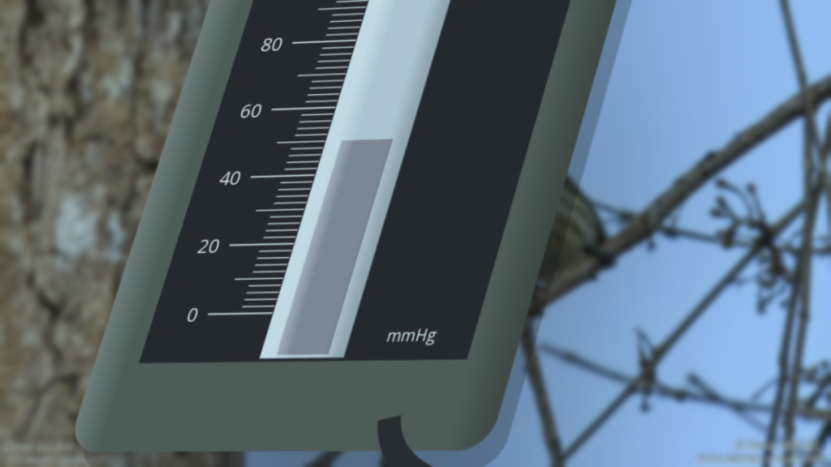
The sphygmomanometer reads 50mmHg
